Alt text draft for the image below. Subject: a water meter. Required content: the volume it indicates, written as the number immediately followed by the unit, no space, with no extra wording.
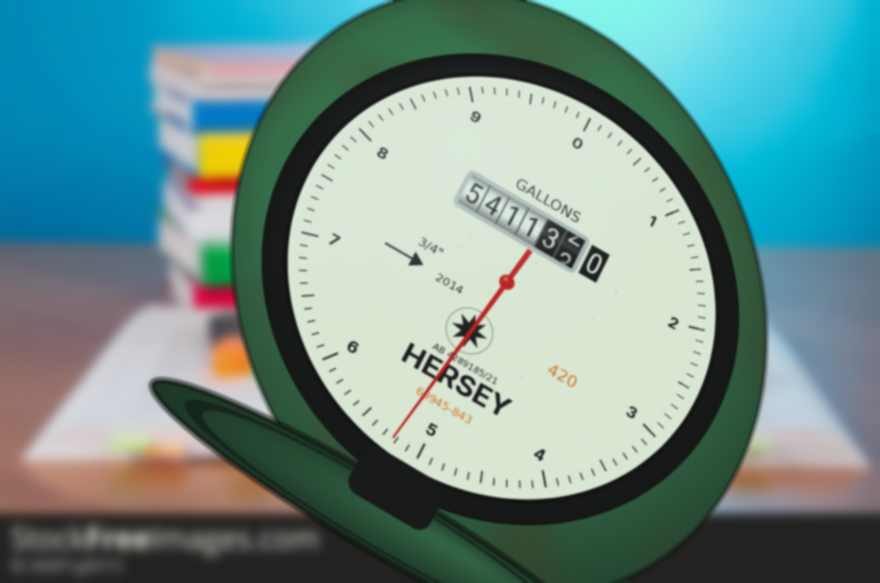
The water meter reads 5411325.2gal
